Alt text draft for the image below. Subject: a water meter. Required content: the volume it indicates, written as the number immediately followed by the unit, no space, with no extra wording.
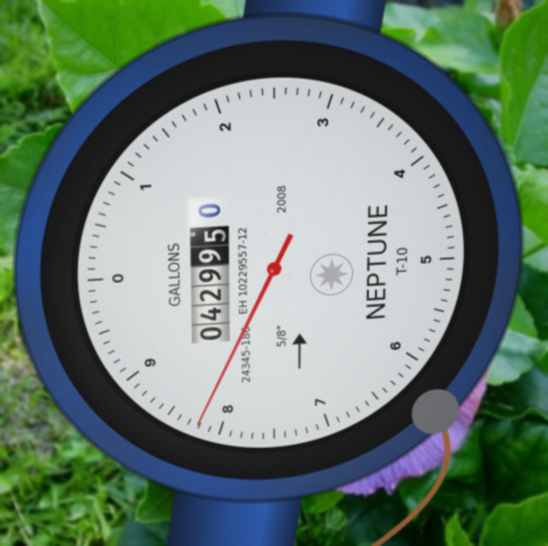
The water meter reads 429948.2gal
